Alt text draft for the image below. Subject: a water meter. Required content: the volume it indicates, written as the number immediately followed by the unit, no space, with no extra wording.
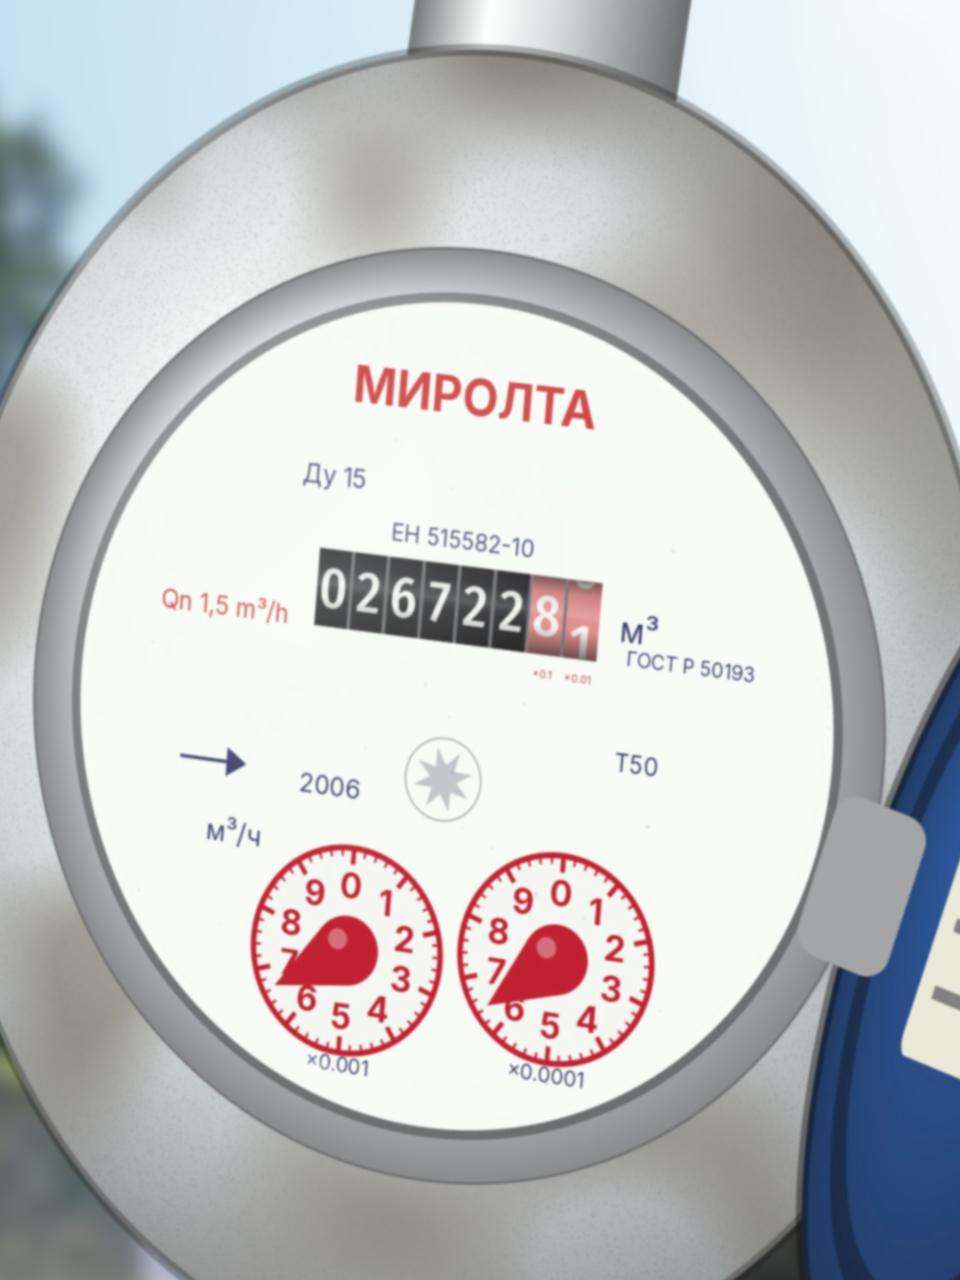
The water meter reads 26722.8066m³
